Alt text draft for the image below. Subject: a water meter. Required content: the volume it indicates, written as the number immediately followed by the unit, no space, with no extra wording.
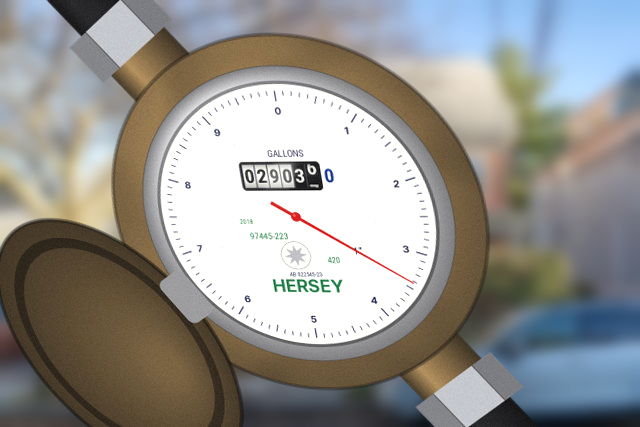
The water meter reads 290363.4gal
